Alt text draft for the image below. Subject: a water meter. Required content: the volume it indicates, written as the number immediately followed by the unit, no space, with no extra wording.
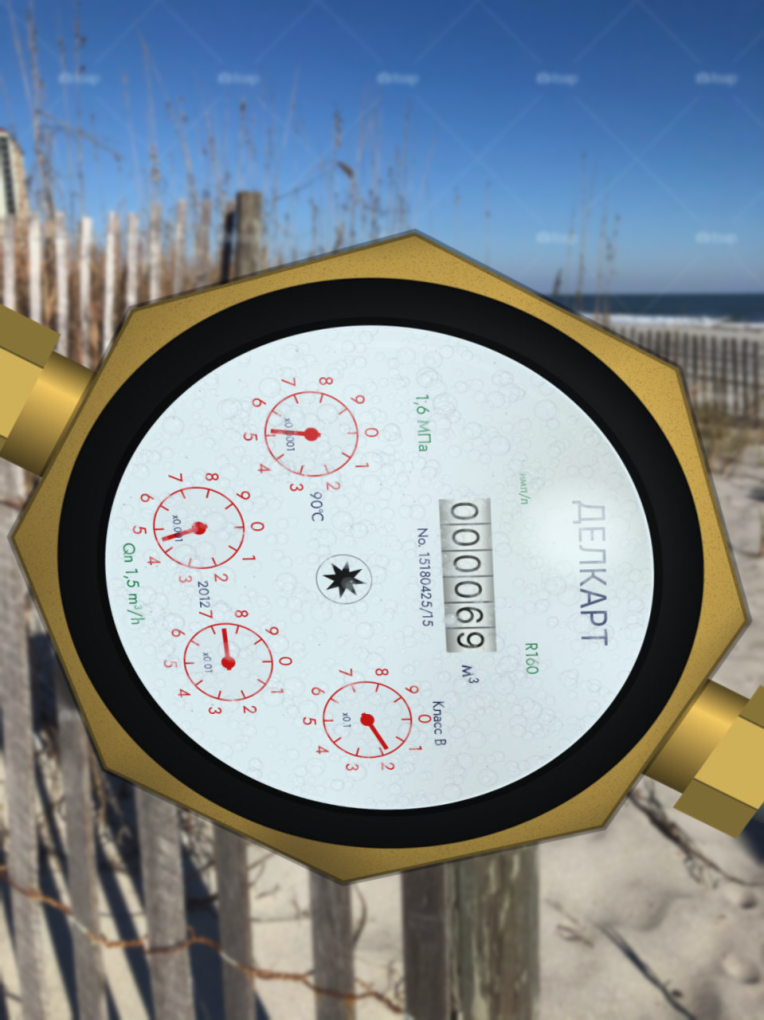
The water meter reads 69.1745m³
